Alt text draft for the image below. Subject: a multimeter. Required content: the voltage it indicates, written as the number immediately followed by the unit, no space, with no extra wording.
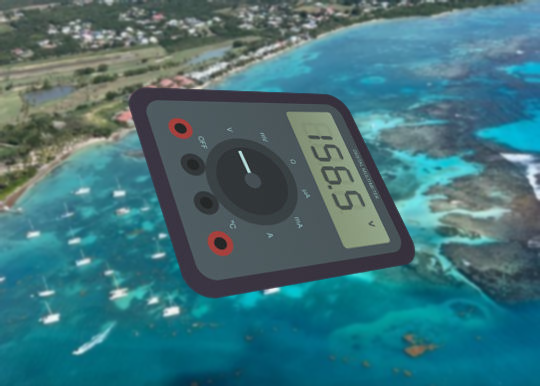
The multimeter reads 156.5V
